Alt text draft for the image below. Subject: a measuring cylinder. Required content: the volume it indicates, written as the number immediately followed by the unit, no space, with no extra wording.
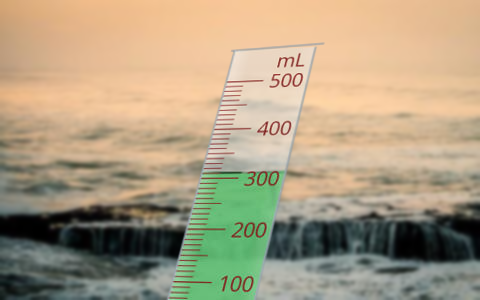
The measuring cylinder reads 310mL
